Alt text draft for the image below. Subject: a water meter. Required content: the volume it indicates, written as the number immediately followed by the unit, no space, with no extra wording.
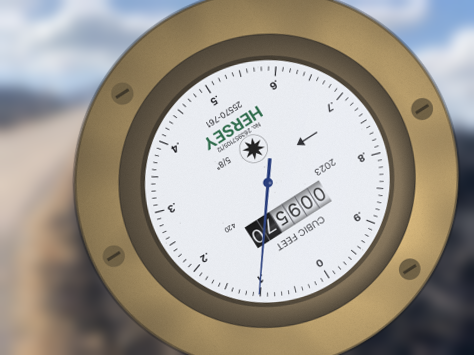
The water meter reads 9570.10ft³
